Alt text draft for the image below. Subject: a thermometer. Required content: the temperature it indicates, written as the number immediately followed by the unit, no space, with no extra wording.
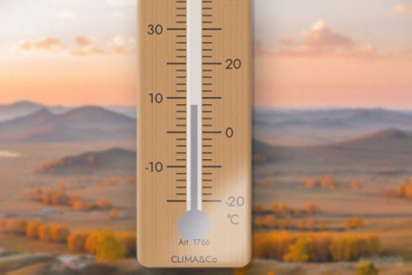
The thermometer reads 8°C
